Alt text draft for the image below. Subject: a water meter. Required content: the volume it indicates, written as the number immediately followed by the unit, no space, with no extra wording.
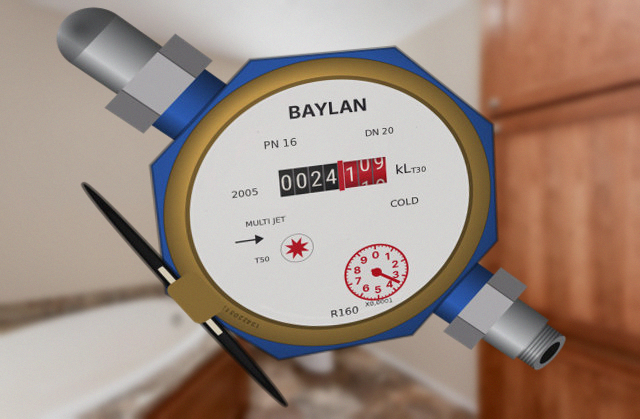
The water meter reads 24.1093kL
